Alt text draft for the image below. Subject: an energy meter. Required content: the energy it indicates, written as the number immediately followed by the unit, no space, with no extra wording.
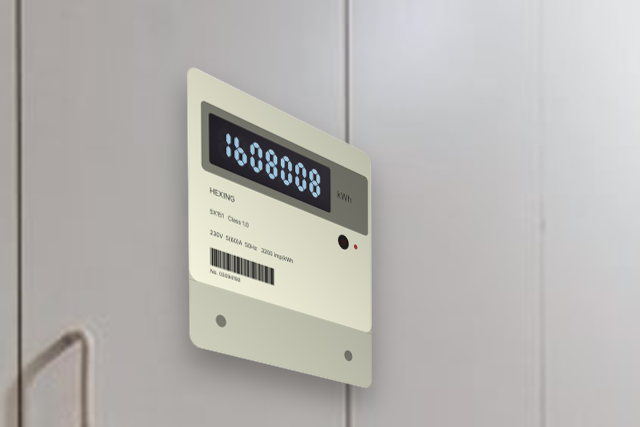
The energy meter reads 1608008kWh
